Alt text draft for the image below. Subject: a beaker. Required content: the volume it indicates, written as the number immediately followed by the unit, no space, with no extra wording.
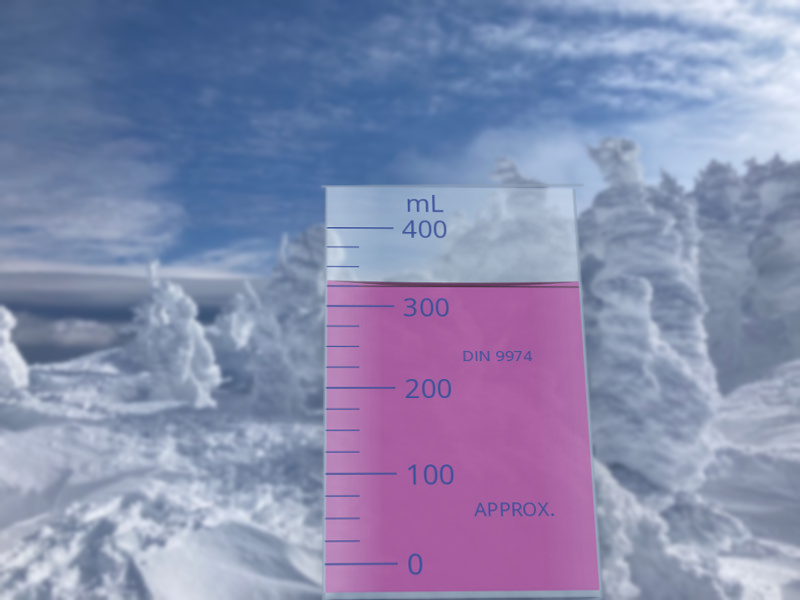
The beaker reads 325mL
